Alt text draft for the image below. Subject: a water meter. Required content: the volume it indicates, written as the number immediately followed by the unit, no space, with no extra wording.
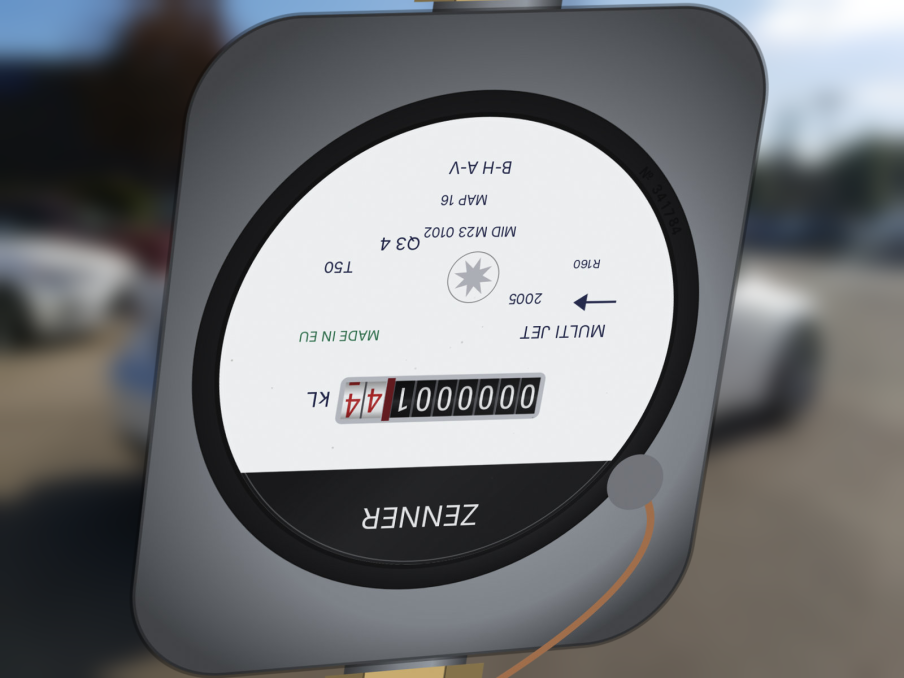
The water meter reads 1.44kL
